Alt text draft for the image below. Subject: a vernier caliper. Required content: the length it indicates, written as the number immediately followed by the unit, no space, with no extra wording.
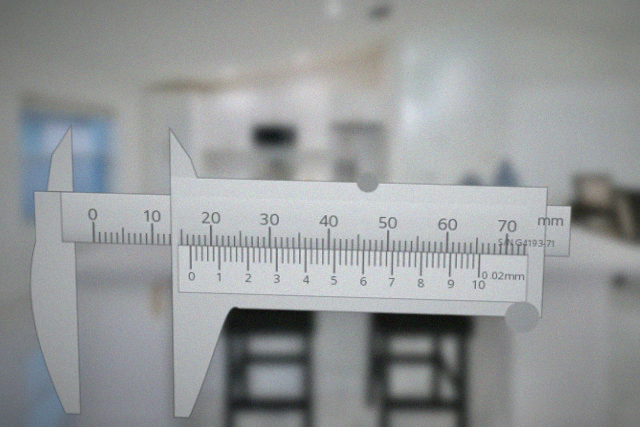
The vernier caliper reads 16.5mm
